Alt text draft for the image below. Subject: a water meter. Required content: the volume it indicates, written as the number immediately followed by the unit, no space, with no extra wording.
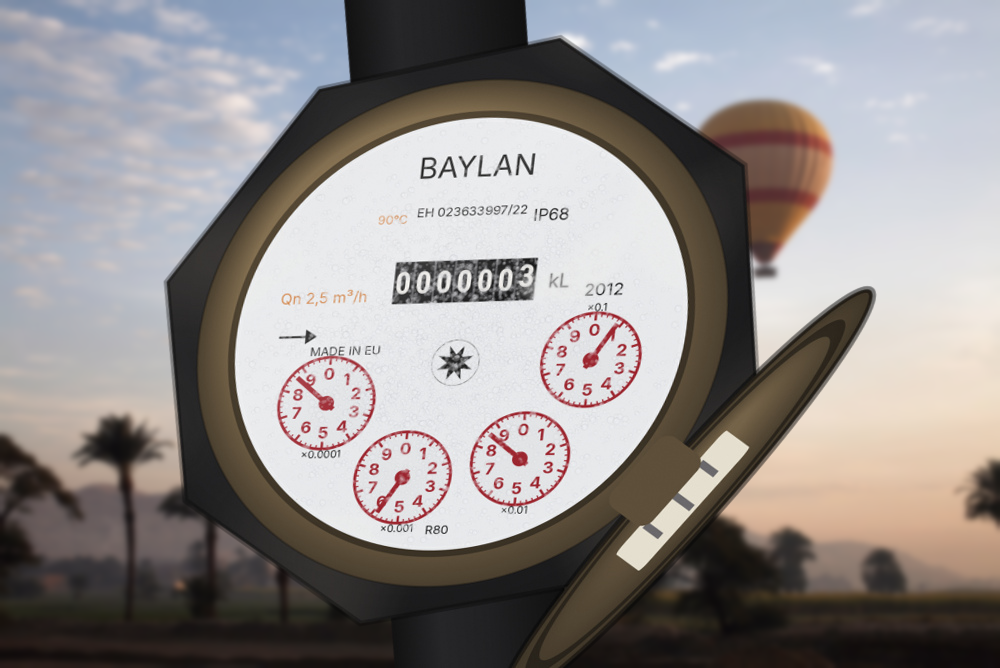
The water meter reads 3.0858kL
